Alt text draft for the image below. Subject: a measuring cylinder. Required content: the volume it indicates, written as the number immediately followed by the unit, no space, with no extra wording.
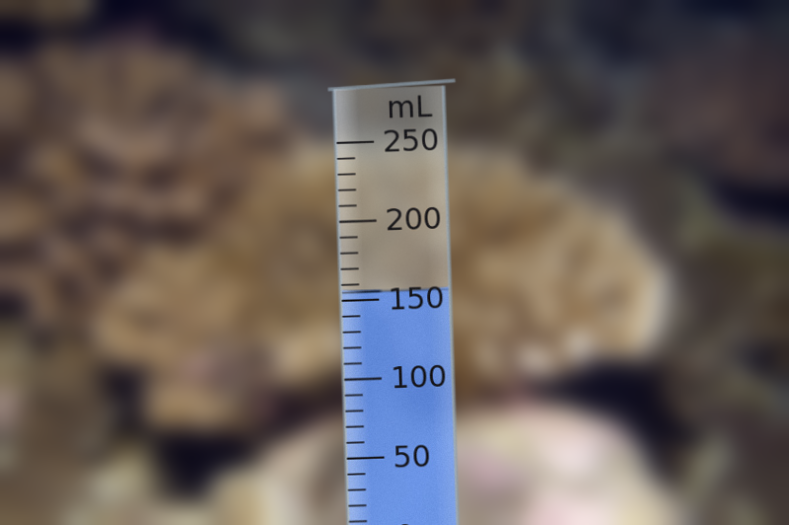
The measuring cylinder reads 155mL
